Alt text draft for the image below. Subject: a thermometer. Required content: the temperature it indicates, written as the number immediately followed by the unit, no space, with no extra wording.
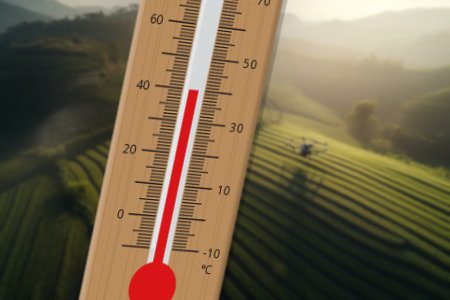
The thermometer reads 40°C
